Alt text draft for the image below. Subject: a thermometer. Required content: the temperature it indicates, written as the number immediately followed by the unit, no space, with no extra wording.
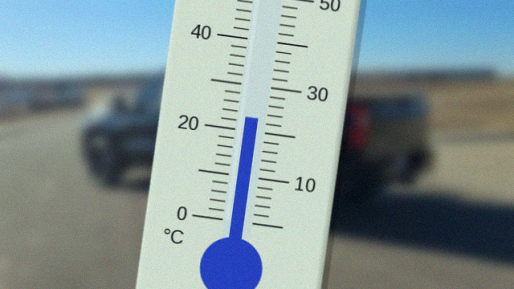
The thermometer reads 23°C
